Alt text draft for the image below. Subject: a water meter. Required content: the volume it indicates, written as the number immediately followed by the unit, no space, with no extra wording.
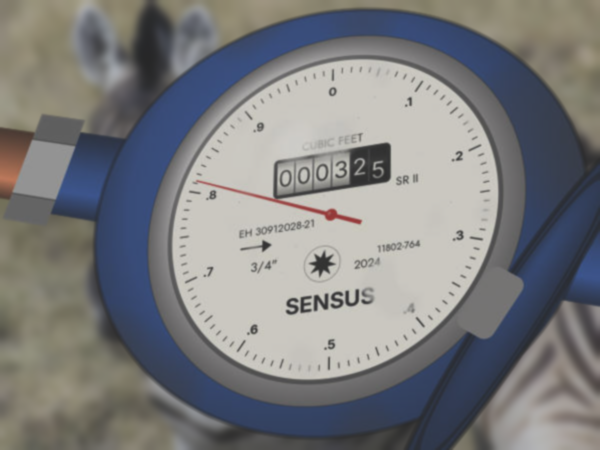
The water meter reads 324.81ft³
